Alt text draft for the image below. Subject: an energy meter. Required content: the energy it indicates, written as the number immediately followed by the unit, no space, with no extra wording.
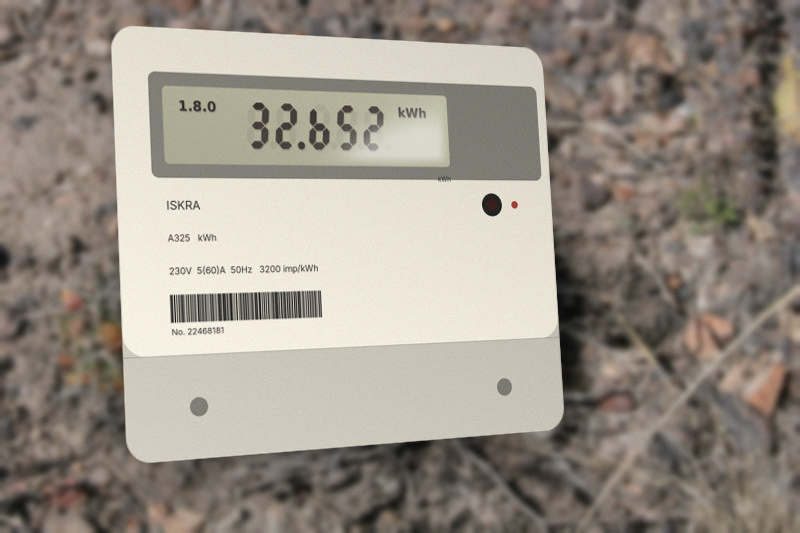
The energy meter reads 32.652kWh
